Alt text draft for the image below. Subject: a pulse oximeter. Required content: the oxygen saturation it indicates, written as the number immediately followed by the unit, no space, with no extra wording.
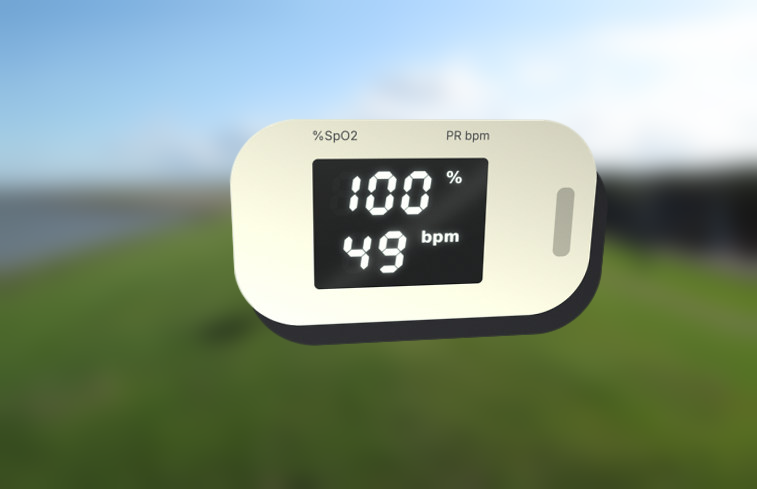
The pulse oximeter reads 100%
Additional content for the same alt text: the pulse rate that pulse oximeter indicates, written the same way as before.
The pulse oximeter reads 49bpm
